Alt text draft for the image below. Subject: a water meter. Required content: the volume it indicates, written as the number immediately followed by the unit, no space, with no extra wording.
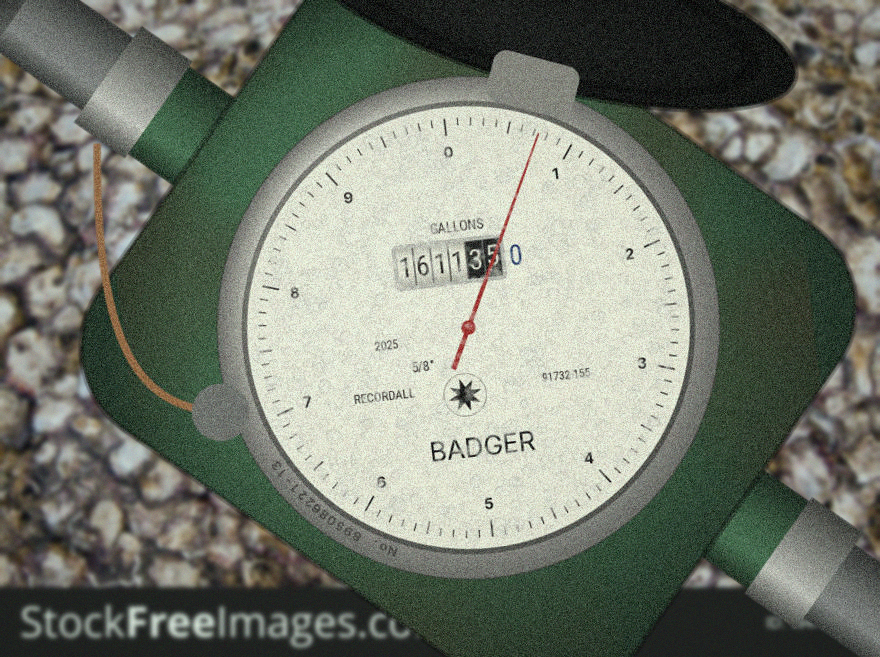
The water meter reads 1611350.7gal
